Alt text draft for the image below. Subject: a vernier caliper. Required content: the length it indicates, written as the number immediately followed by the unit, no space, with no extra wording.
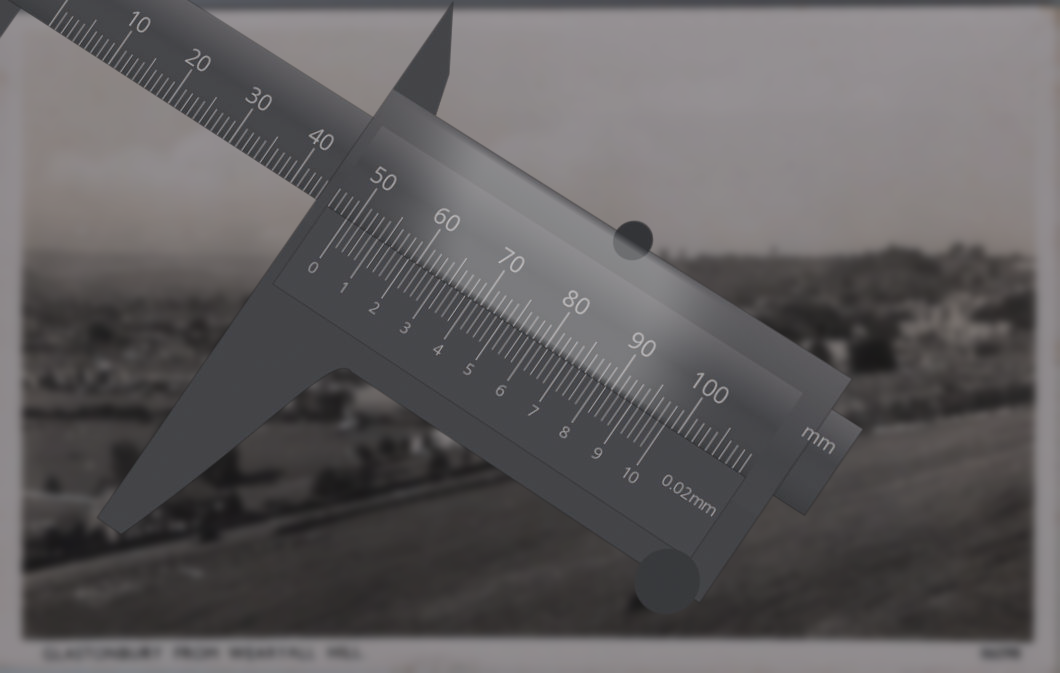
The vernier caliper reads 49.0mm
